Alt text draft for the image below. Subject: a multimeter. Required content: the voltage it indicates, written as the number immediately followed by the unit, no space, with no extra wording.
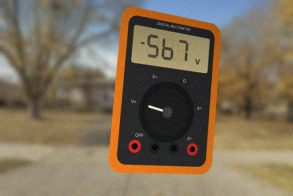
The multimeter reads -567V
